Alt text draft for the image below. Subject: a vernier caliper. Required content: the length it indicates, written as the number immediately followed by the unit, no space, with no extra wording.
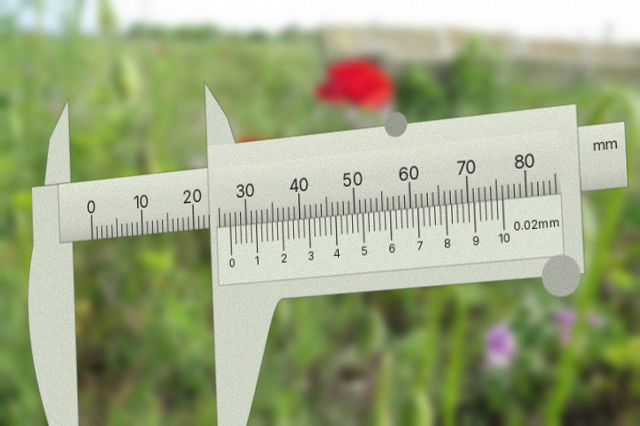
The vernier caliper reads 27.0mm
